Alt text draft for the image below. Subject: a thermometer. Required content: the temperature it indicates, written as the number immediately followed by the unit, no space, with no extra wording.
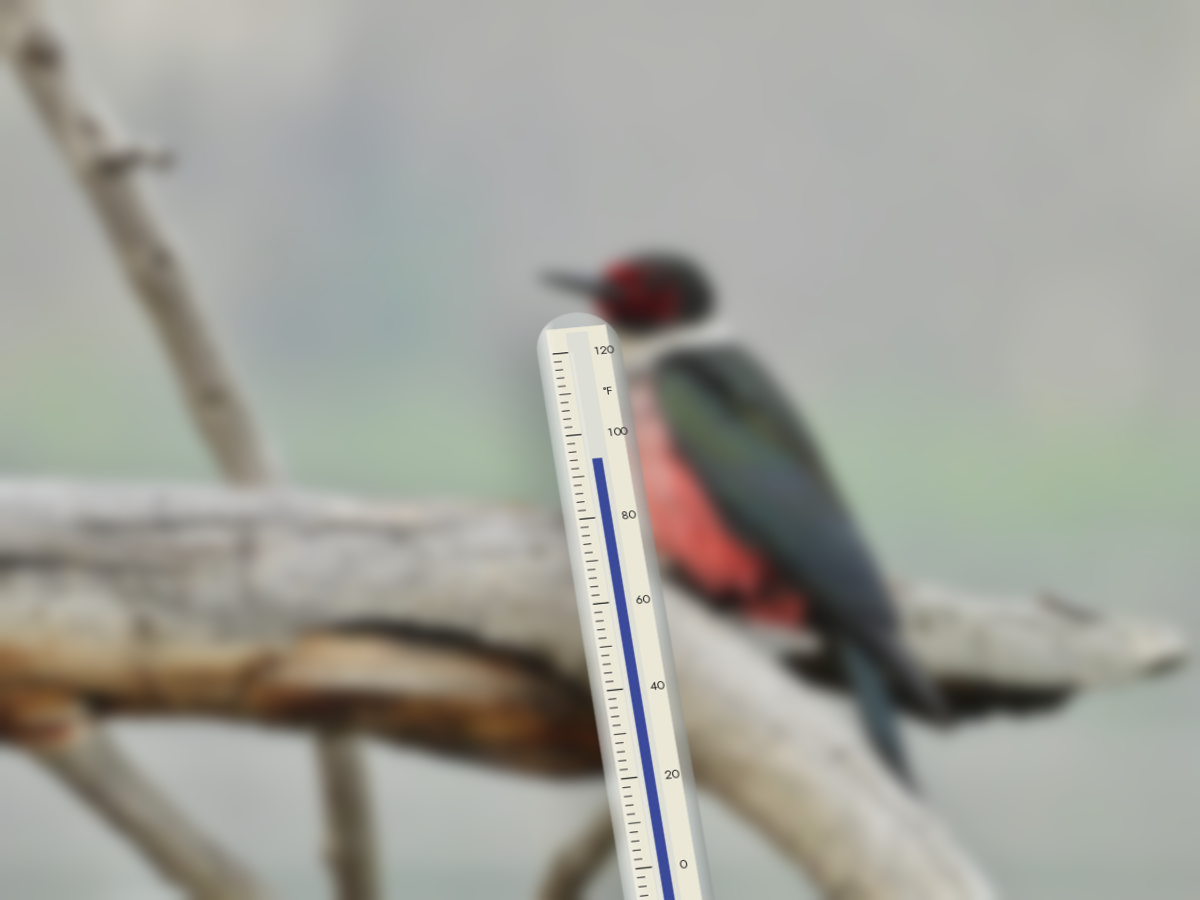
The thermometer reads 94°F
